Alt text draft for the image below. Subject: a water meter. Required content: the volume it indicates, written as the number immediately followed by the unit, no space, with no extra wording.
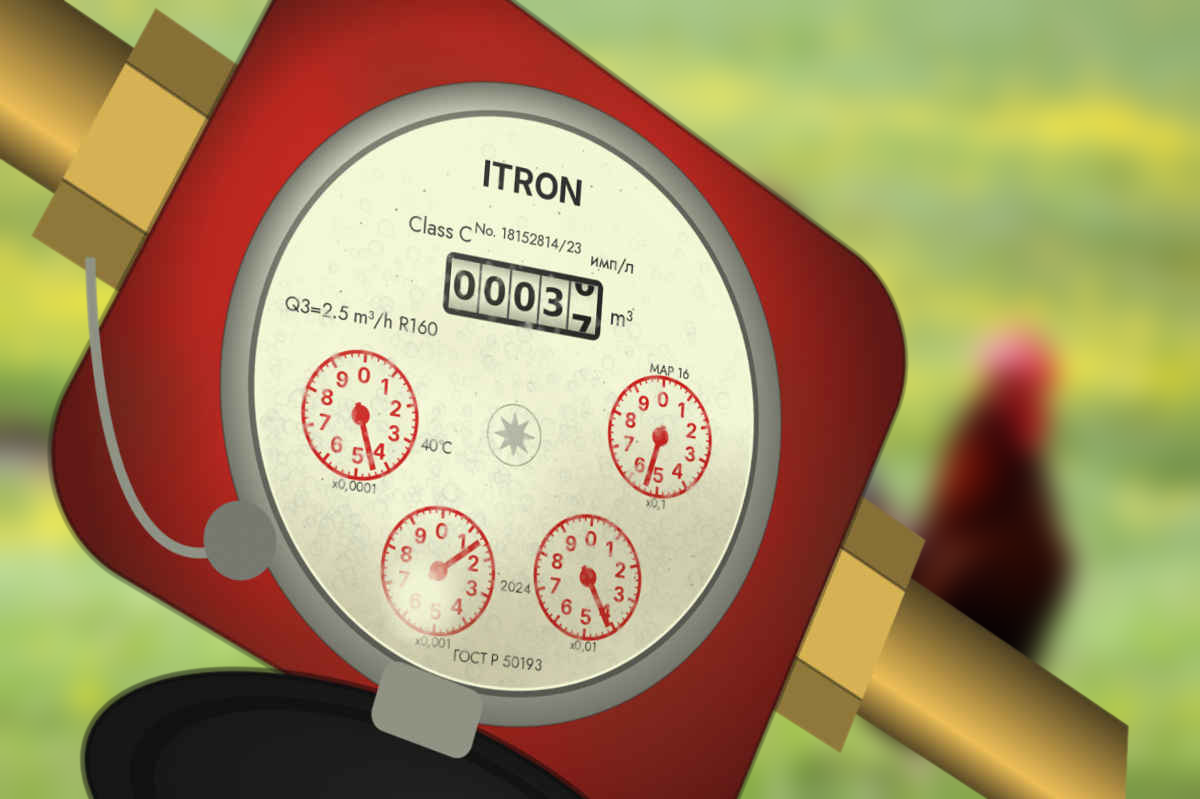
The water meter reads 36.5414m³
